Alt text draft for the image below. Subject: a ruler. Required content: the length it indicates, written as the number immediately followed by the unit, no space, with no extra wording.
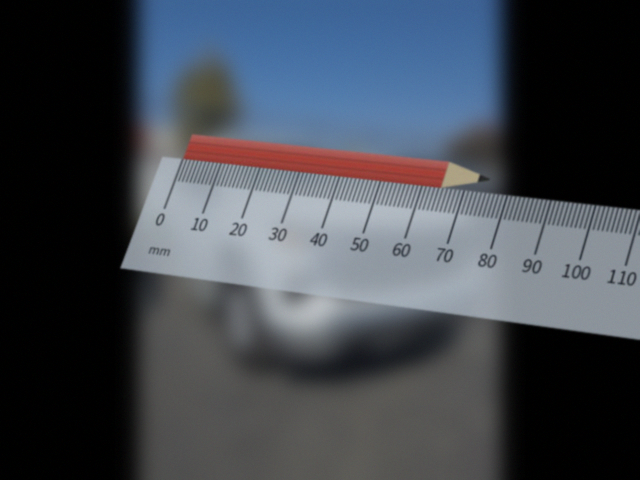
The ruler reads 75mm
